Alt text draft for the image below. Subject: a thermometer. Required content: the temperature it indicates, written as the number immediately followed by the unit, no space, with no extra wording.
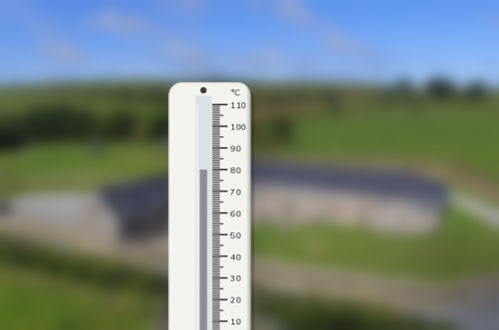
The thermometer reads 80°C
